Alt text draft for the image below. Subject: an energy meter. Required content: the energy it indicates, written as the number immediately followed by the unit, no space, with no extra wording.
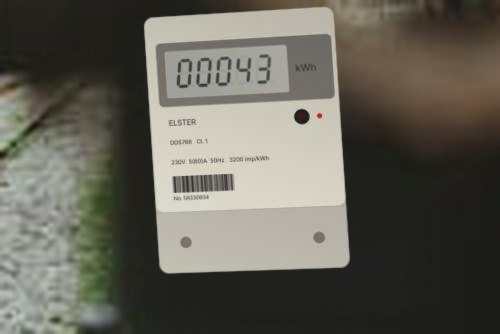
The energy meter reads 43kWh
